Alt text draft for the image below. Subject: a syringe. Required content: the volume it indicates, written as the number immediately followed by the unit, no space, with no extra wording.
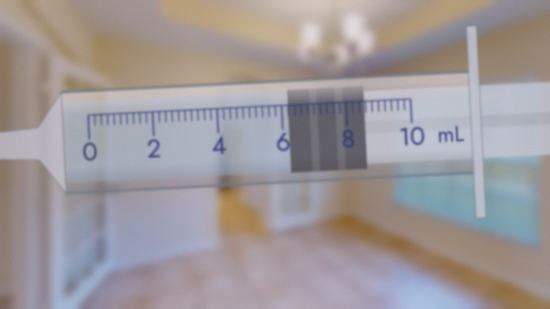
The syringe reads 6.2mL
